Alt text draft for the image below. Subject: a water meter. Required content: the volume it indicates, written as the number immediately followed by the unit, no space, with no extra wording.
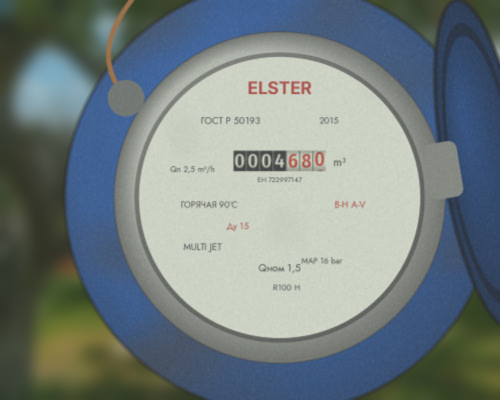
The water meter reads 4.680m³
